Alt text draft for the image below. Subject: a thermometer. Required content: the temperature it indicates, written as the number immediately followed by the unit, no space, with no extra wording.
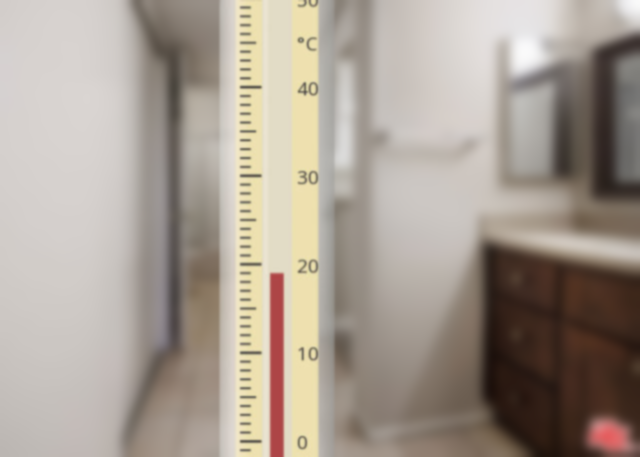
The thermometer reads 19°C
